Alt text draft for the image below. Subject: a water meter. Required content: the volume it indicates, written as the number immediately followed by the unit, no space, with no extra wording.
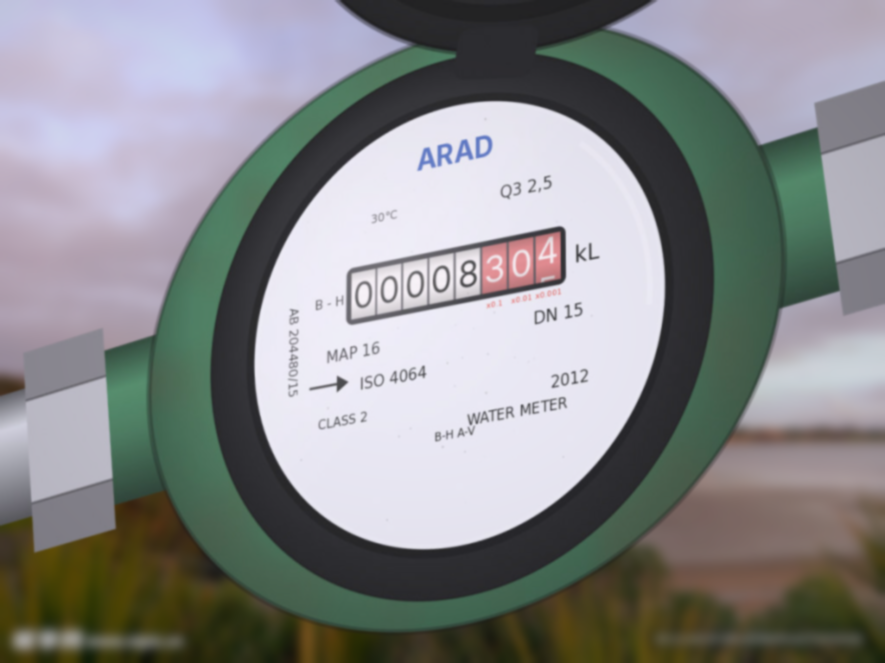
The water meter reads 8.304kL
